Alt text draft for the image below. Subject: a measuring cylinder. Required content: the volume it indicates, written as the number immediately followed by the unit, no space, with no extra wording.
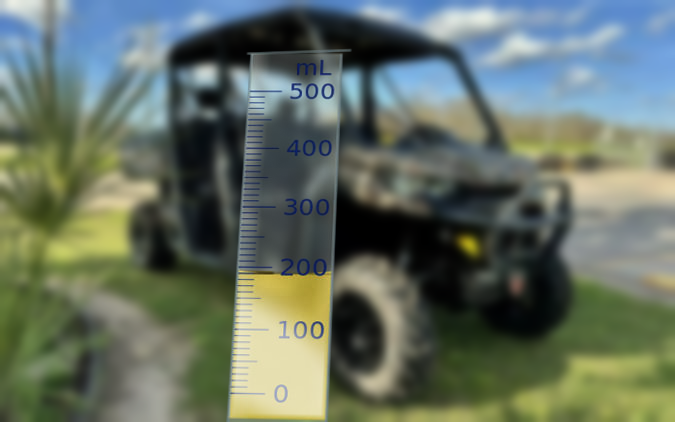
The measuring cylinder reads 190mL
